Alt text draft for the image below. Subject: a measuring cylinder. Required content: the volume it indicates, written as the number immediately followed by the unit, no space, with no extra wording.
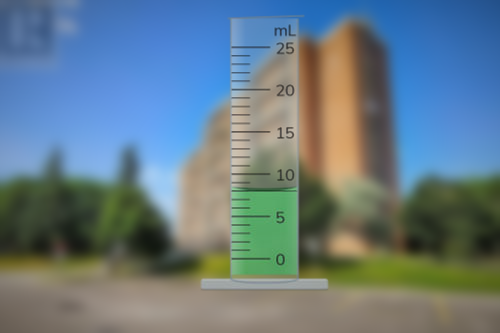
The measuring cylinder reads 8mL
